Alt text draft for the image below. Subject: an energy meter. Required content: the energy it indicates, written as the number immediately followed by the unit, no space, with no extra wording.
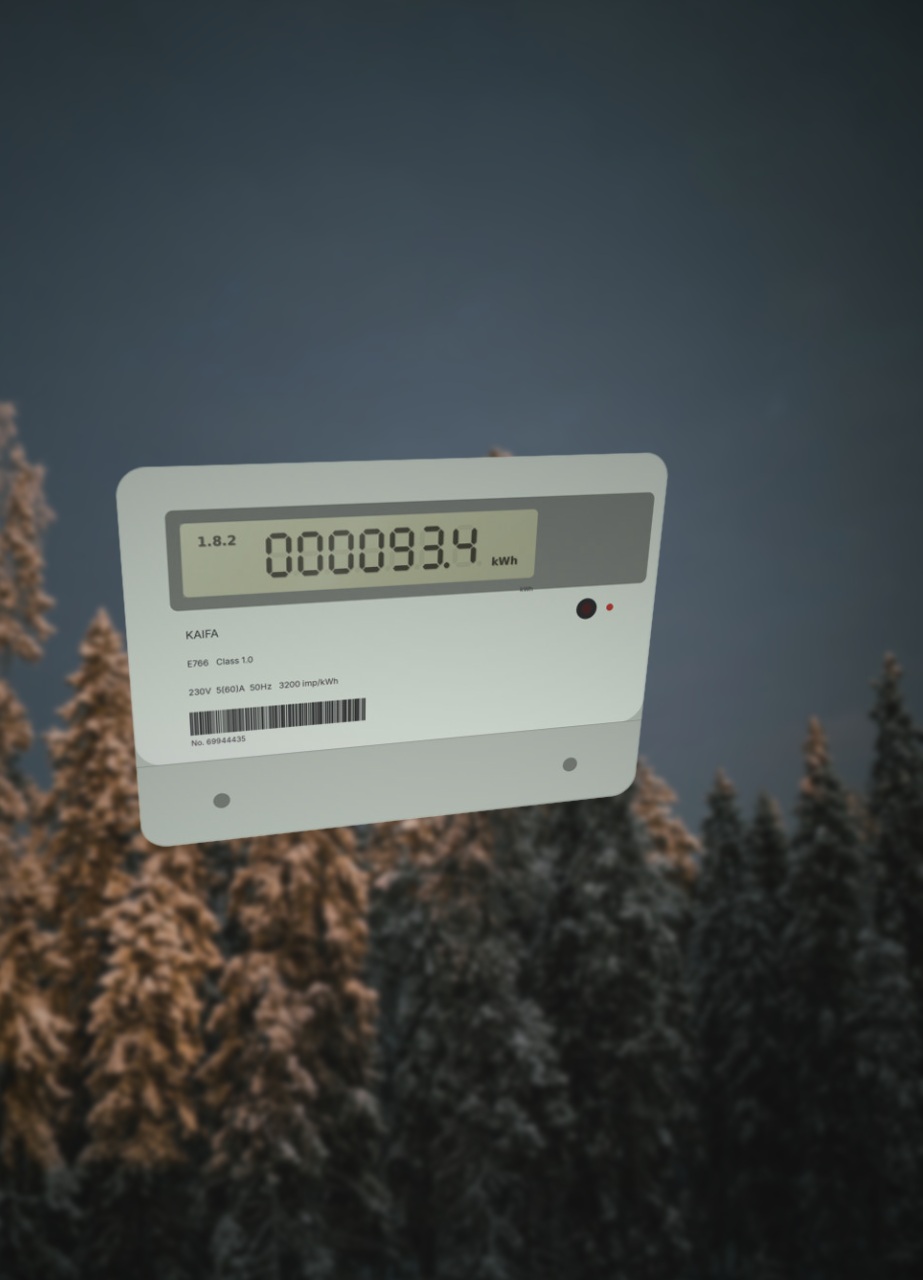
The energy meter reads 93.4kWh
